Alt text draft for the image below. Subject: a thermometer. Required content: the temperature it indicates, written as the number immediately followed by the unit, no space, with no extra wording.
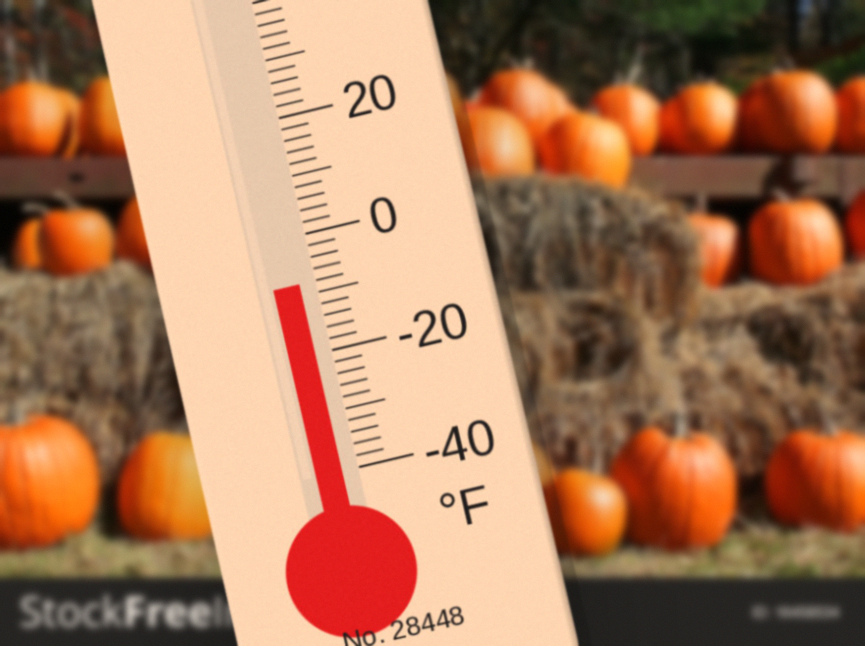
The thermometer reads -8°F
